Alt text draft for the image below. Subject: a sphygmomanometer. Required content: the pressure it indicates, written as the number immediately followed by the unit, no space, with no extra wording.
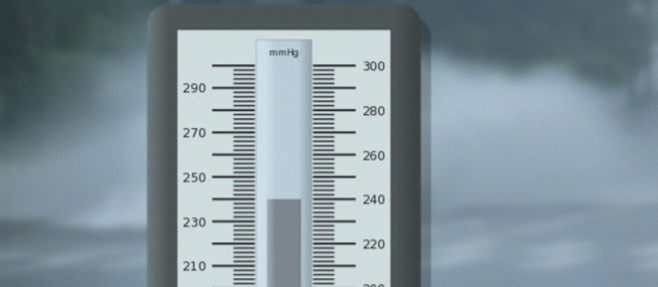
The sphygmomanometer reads 240mmHg
